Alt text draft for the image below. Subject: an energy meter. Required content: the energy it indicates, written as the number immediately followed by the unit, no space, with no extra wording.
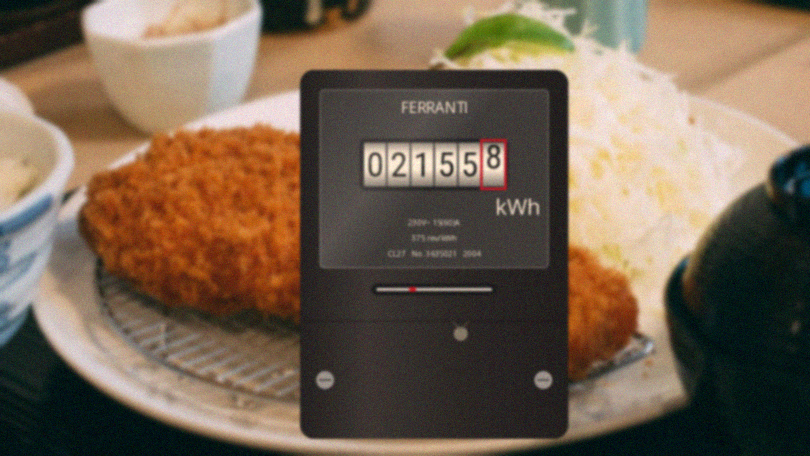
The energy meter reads 2155.8kWh
